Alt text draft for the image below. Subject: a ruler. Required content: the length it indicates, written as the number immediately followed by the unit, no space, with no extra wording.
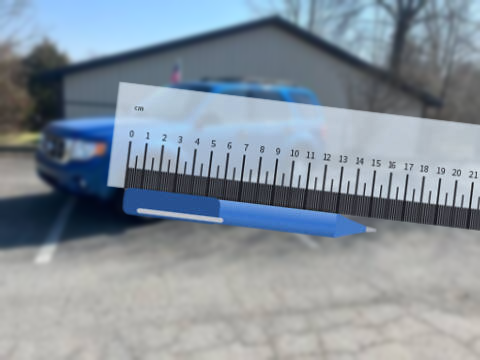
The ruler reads 15.5cm
